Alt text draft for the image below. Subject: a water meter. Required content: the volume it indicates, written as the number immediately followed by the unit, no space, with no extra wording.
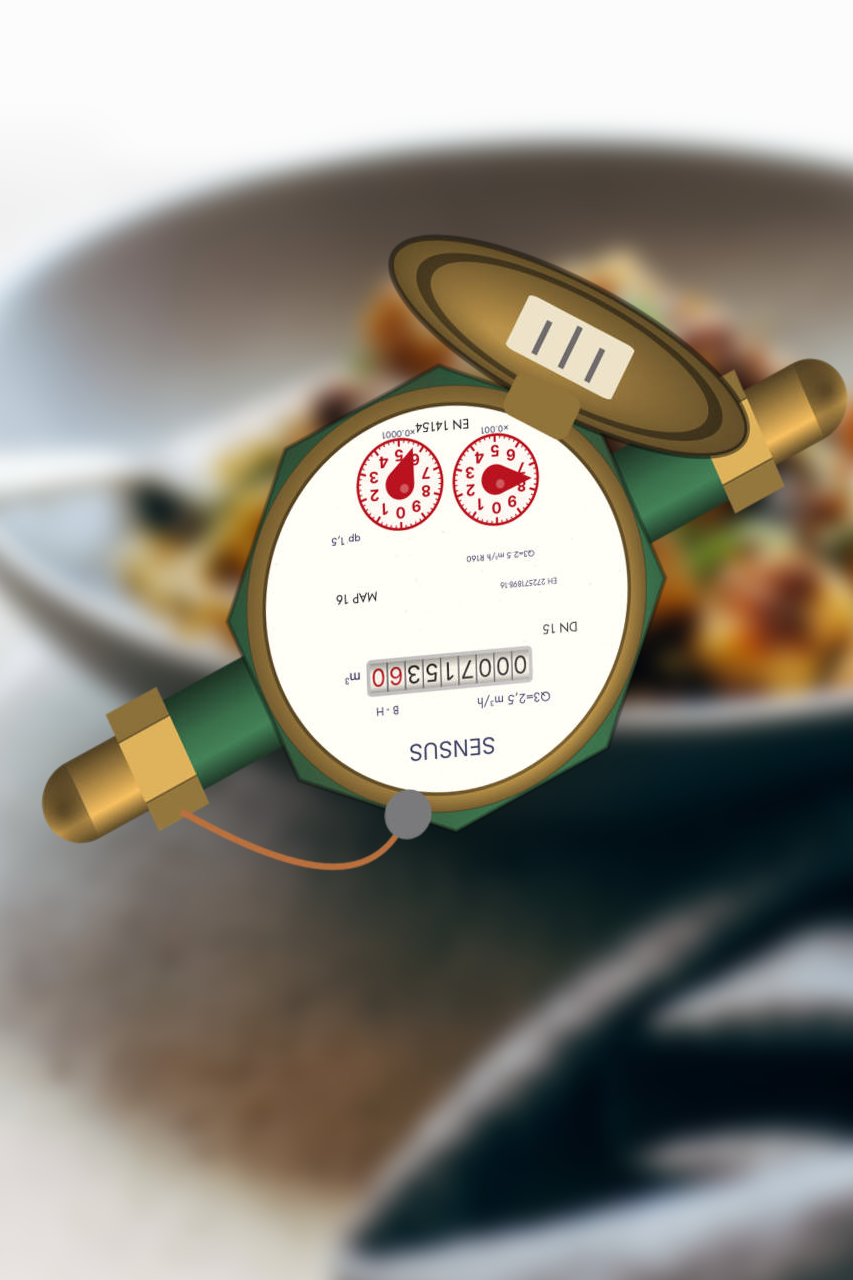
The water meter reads 7153.6075m³
